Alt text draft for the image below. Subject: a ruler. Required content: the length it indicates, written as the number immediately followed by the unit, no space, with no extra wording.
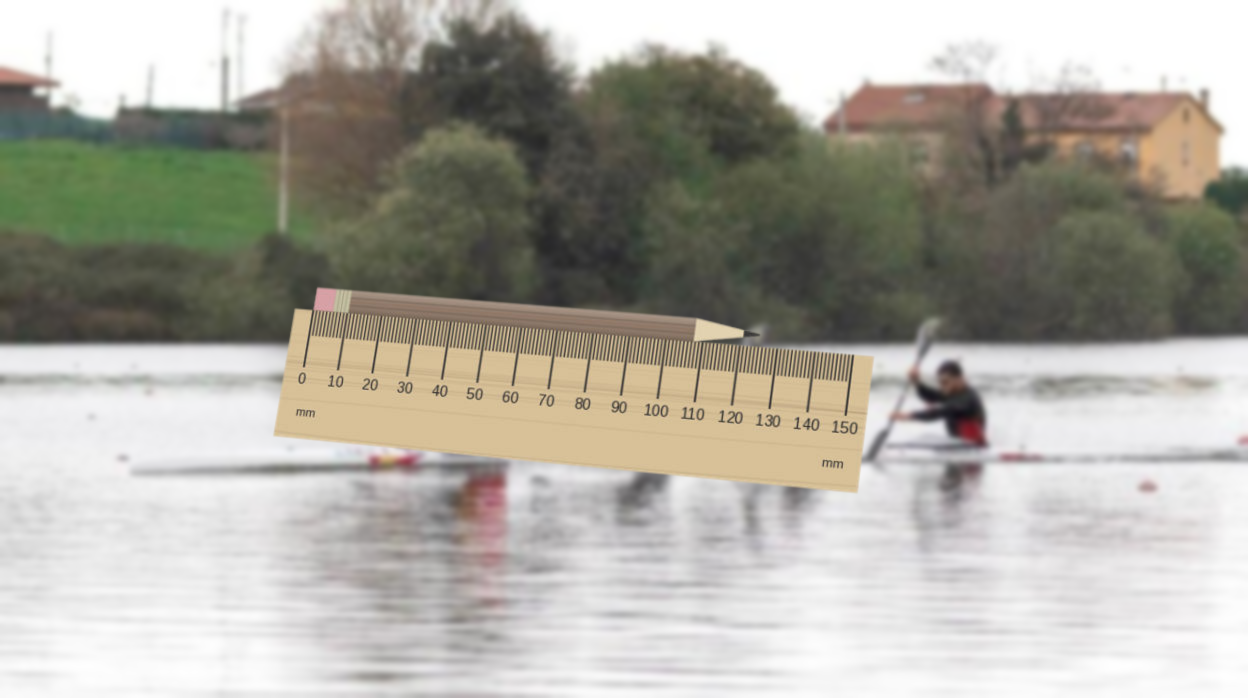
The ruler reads 125mm
